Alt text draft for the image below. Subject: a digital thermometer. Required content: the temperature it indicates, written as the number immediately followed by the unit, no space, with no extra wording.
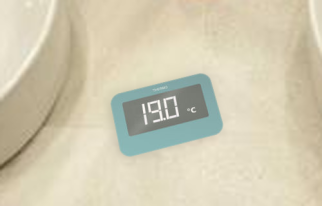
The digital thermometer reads 19.0°C
